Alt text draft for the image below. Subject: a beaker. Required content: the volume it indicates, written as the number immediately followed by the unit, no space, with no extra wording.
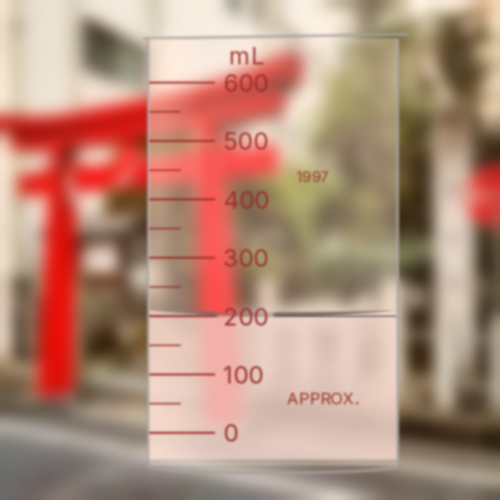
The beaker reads 200mL
